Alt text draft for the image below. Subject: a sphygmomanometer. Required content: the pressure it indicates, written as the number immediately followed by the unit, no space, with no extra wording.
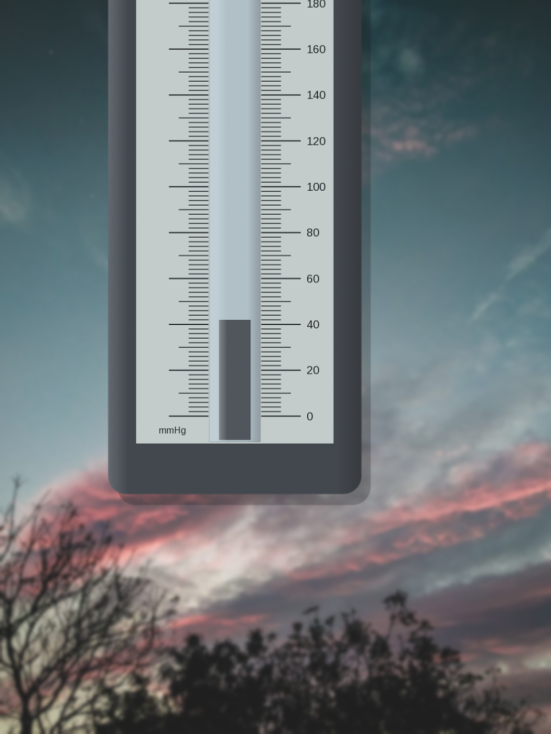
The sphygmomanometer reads 42mmHg
